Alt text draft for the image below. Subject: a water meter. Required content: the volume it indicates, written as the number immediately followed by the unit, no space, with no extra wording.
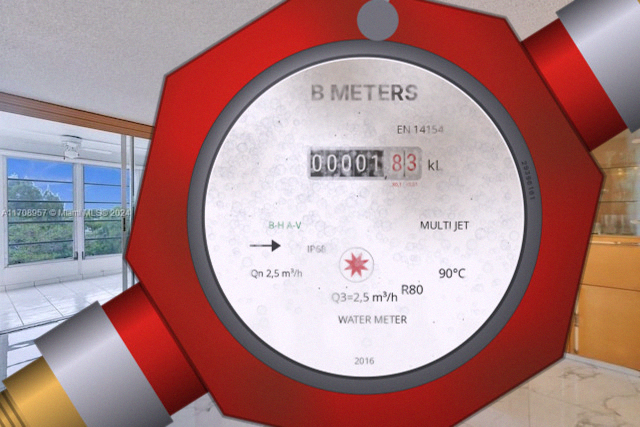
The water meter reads 1.83kL
